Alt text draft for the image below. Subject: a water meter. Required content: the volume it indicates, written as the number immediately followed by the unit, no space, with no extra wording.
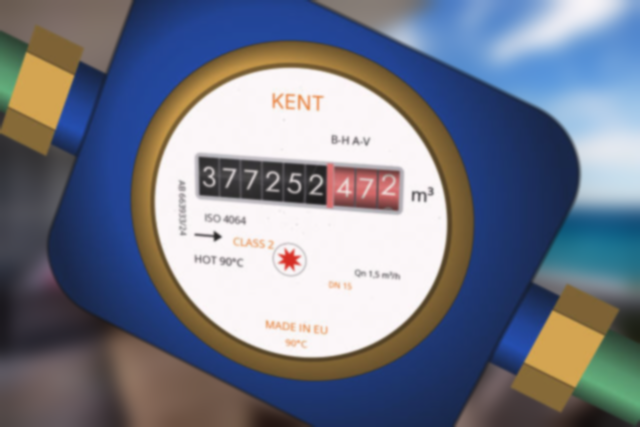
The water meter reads 377252.472m³
